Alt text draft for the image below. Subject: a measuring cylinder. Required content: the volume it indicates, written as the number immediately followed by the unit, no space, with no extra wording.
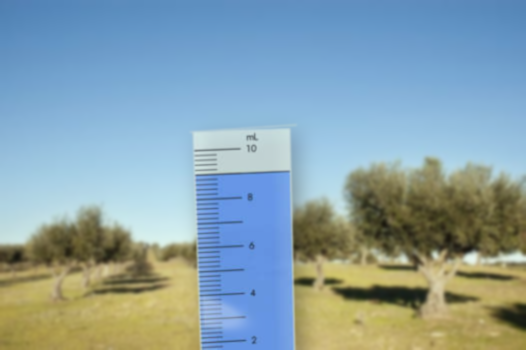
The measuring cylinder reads 9mL
